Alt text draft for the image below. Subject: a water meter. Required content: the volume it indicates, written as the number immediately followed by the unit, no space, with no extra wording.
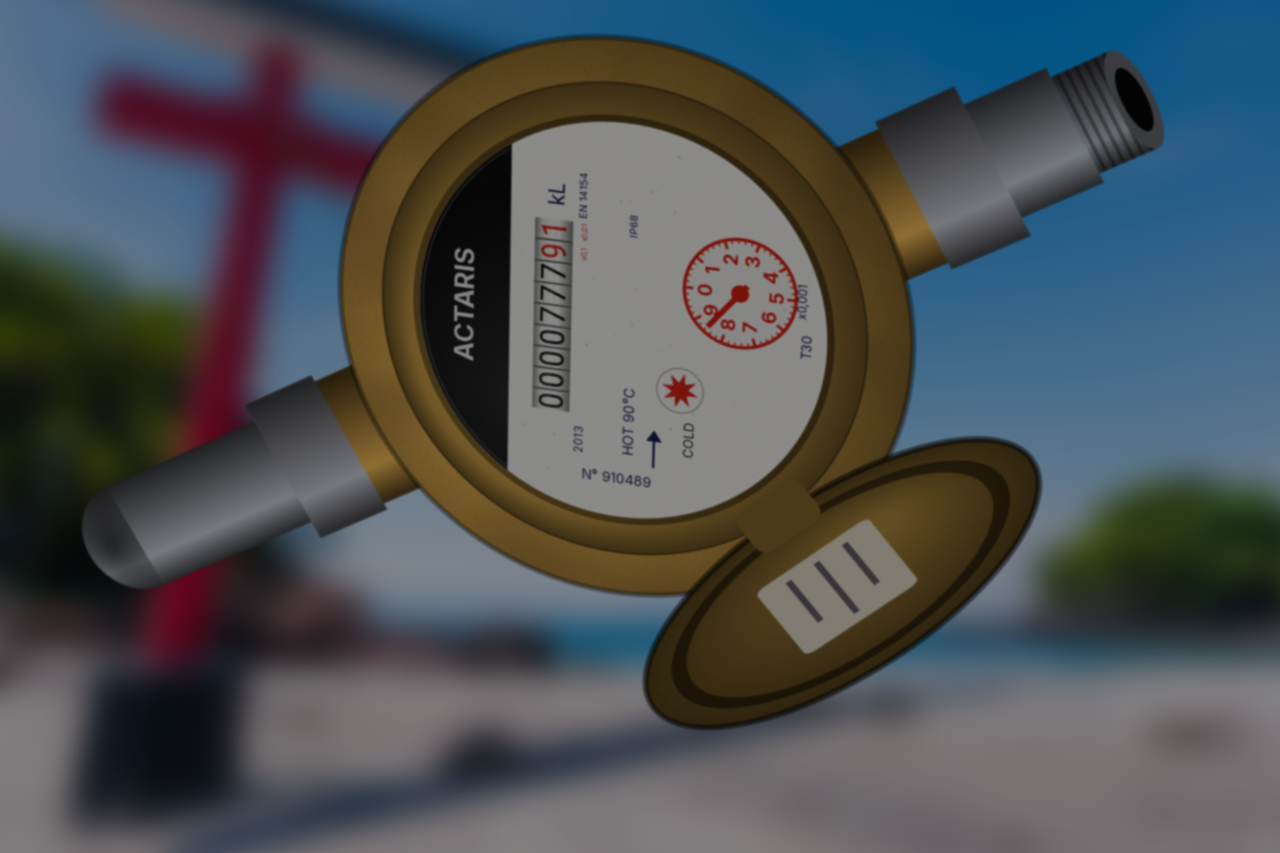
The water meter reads 777.918kL
